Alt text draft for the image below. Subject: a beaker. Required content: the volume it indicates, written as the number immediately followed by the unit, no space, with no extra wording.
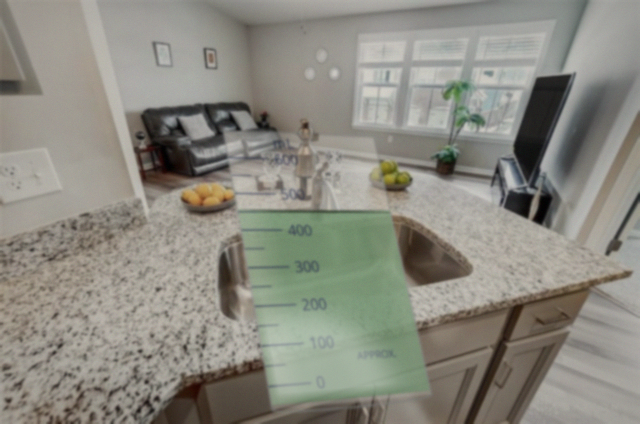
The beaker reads 450mL
